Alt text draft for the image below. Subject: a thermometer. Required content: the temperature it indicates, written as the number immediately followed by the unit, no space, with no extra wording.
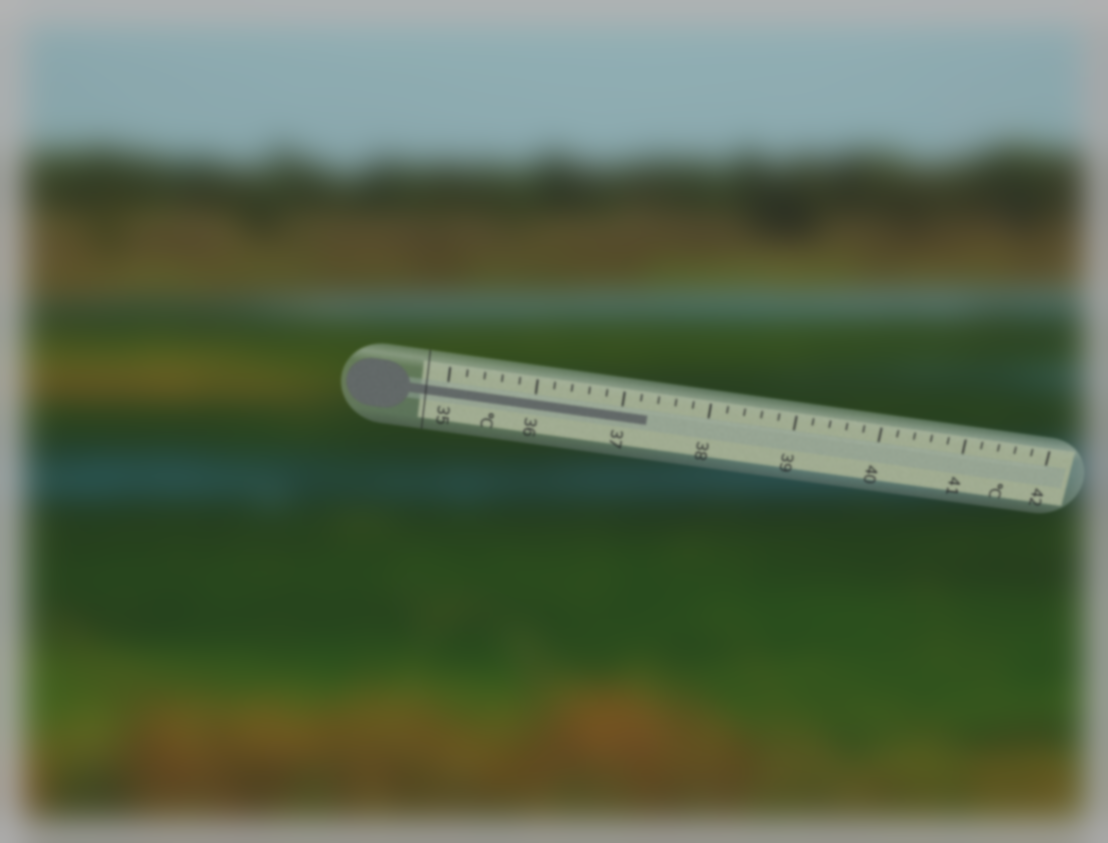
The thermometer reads 37.3°C
